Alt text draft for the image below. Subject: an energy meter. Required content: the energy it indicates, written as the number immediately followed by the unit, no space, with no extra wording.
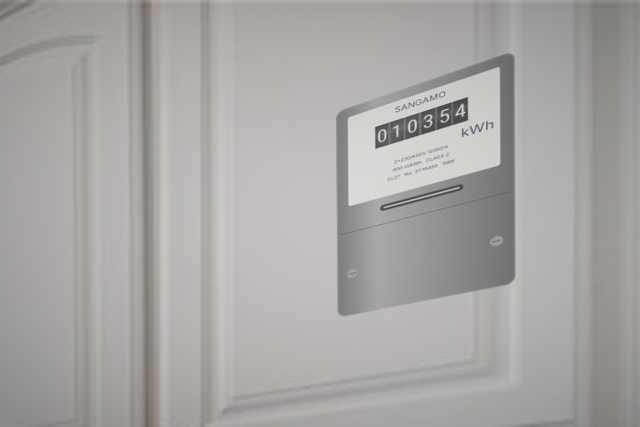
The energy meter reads 10354kWh
